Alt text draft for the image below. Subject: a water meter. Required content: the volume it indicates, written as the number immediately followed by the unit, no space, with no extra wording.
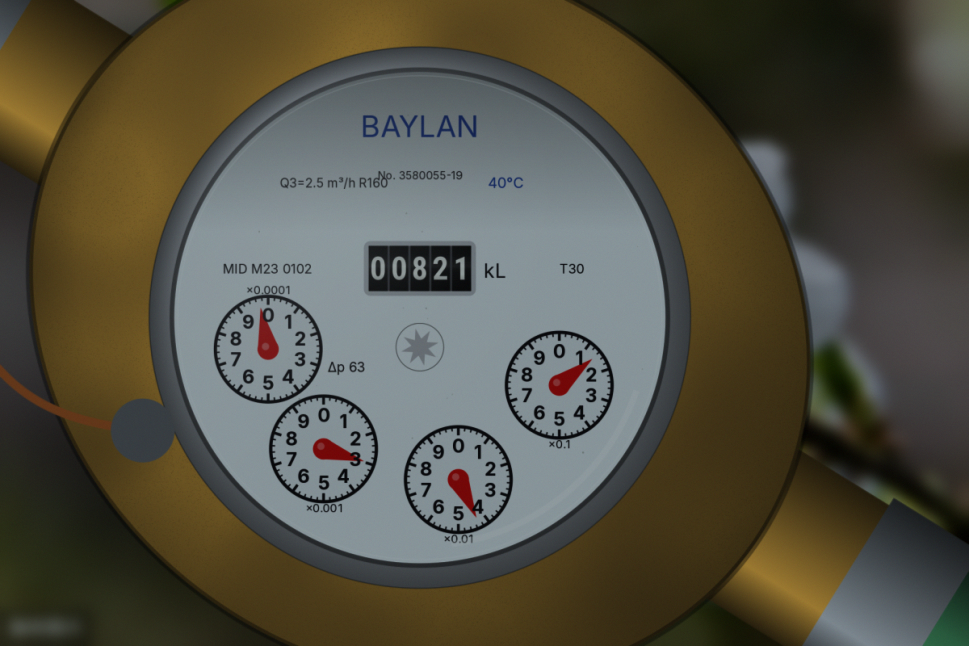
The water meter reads 821.1429kL
